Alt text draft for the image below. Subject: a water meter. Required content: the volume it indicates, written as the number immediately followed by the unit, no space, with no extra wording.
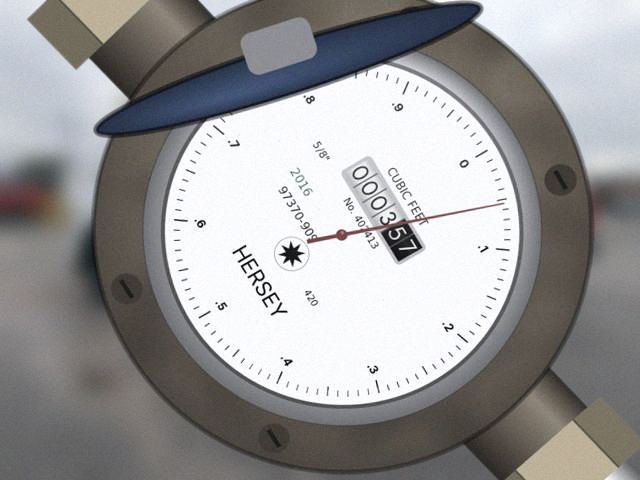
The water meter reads 357.05ft³
